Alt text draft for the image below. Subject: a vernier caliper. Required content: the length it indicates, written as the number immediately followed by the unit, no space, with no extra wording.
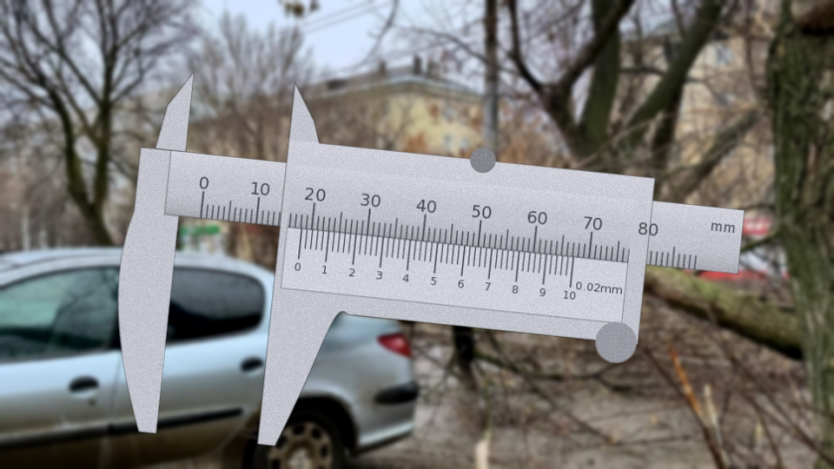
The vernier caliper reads 18.2mm
